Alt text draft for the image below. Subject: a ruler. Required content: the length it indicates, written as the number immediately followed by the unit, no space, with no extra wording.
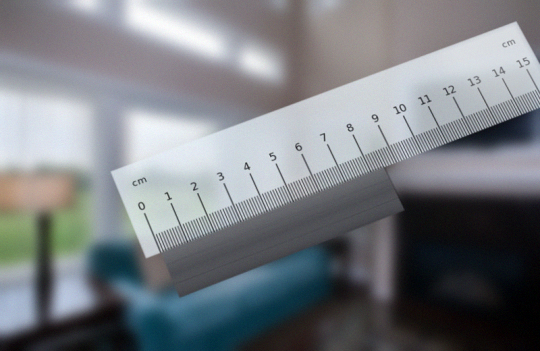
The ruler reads 8.5cm
